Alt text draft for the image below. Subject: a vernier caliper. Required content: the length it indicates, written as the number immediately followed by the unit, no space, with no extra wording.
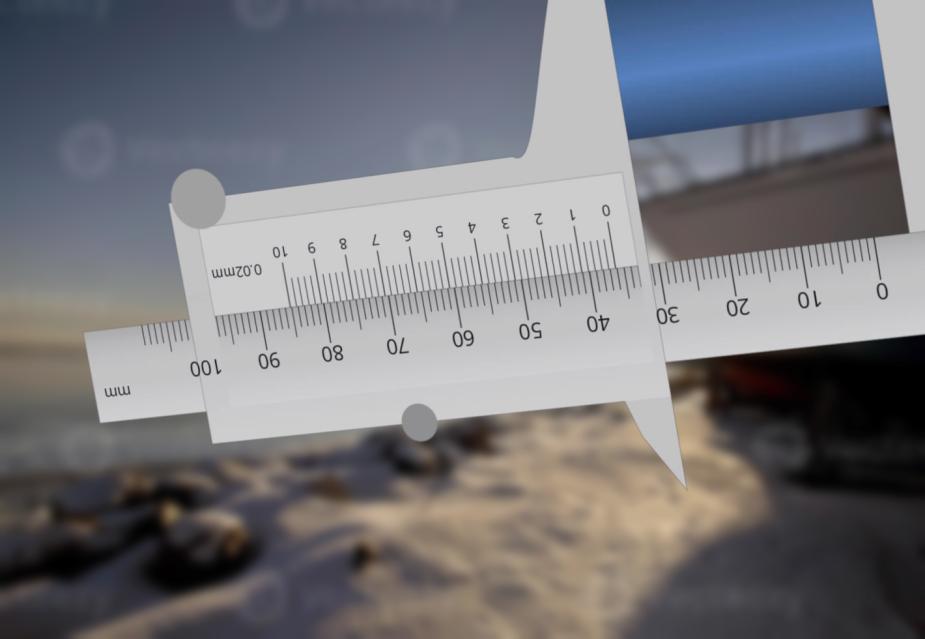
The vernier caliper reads 36.2mm
